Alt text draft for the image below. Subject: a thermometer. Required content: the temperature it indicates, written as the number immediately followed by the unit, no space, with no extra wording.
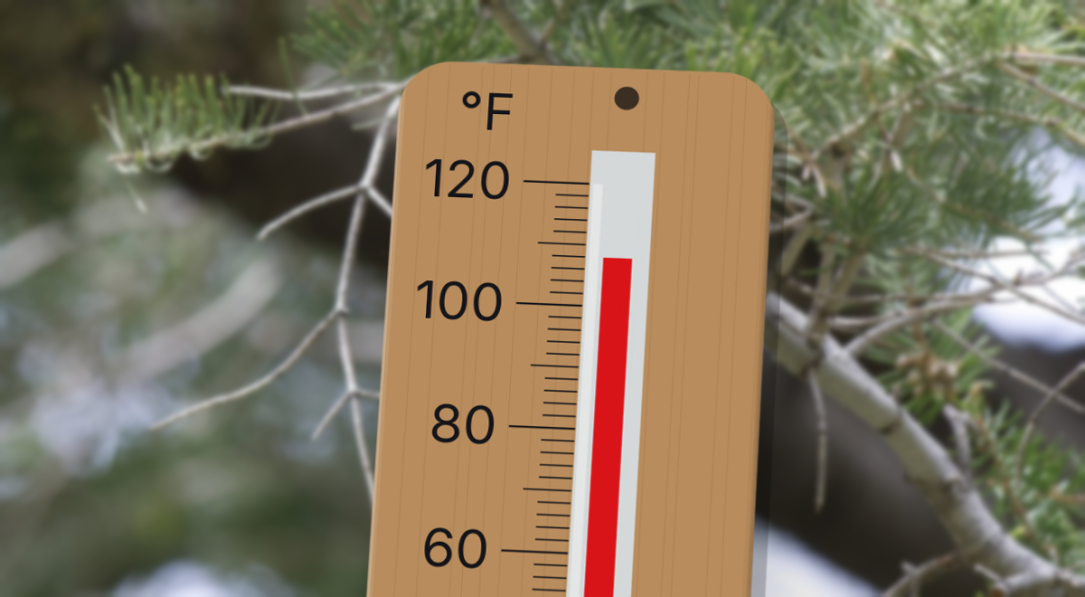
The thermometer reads 108°F
